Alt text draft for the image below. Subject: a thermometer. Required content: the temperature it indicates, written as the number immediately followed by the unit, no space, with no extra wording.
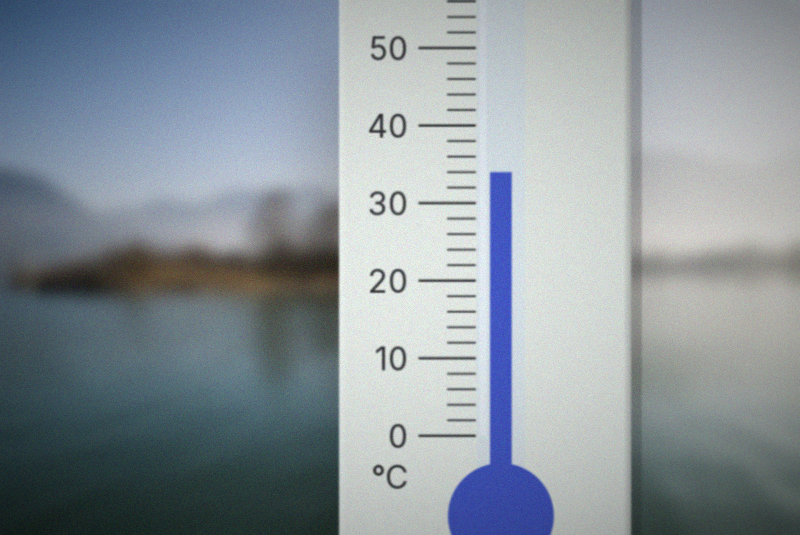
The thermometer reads 34°C
